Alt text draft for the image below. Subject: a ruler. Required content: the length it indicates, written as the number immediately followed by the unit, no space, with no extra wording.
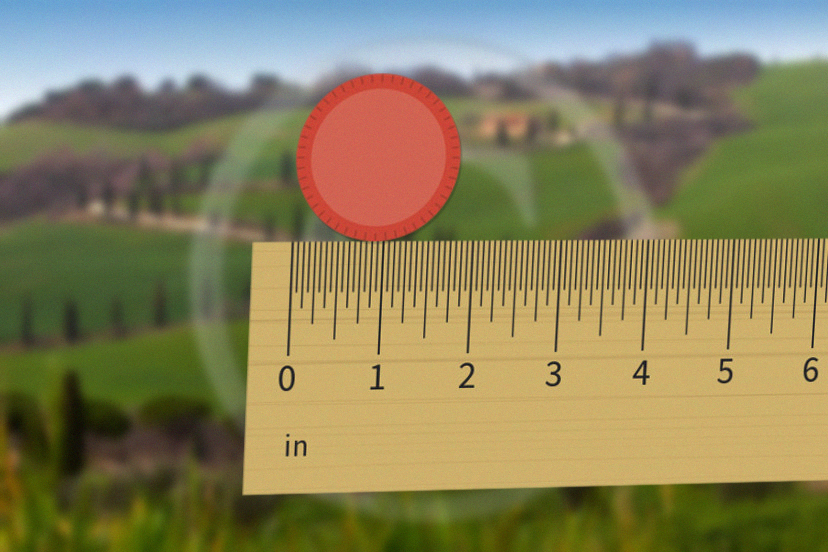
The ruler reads 1.8125in
